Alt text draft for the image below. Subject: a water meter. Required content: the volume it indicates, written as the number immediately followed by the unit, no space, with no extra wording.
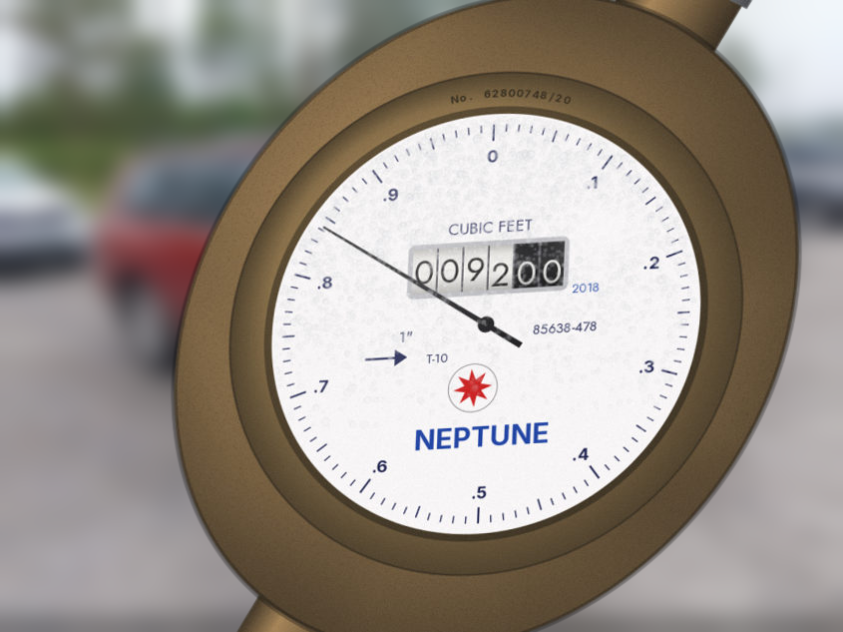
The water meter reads 9199.84ft³
